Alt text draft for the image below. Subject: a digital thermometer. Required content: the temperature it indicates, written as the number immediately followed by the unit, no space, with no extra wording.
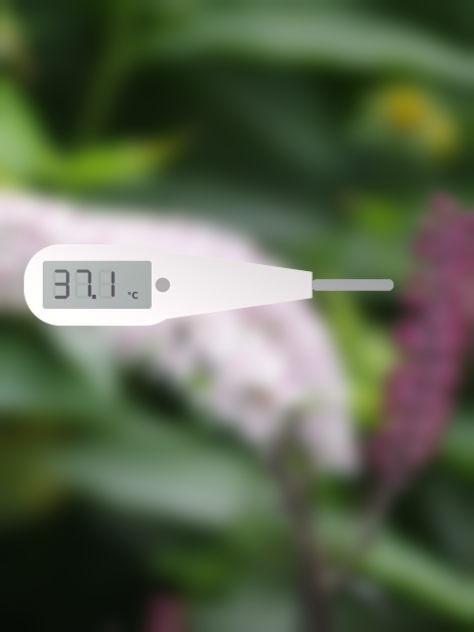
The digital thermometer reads 37.1°C
